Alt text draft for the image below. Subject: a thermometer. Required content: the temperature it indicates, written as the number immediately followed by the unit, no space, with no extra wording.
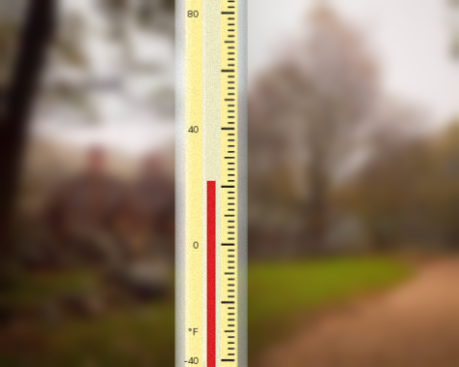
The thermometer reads 22°F
